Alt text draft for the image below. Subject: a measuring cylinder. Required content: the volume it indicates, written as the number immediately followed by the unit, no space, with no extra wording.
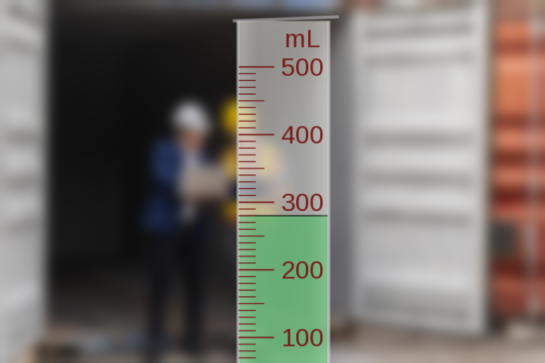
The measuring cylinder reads 280mL
